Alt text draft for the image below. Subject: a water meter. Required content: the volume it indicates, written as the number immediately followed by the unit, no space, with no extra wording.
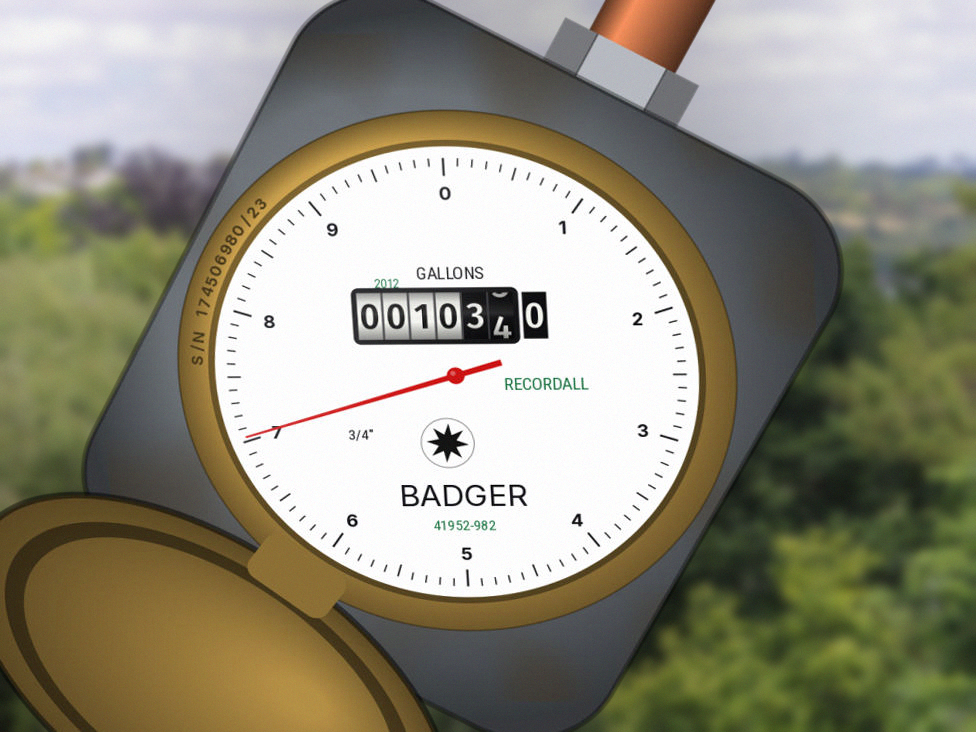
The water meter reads 10337.0gal
